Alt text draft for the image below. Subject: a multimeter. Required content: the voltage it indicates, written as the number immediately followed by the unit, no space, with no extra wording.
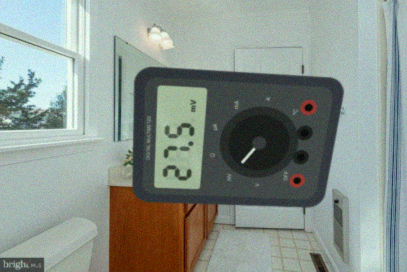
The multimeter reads 27.5mV
